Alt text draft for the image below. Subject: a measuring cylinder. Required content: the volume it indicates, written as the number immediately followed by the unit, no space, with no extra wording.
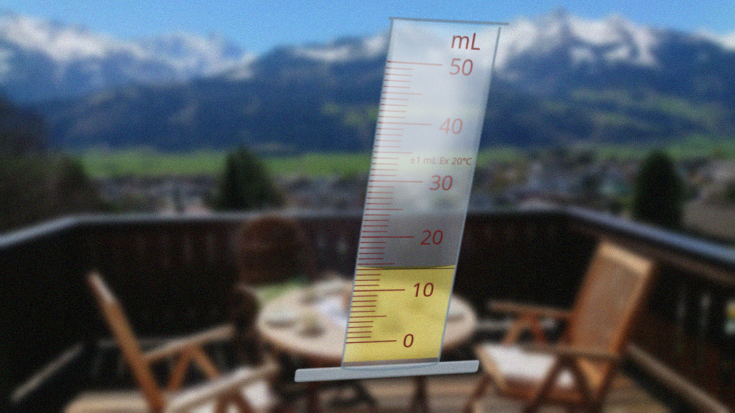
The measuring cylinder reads 14mL
